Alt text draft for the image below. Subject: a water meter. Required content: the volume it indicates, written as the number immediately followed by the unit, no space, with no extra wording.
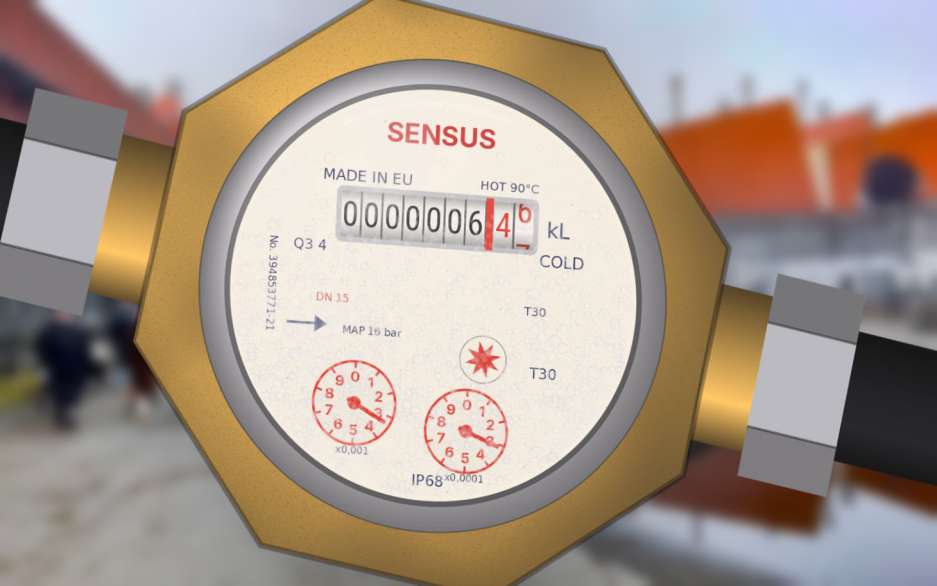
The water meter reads 6.4633kL
